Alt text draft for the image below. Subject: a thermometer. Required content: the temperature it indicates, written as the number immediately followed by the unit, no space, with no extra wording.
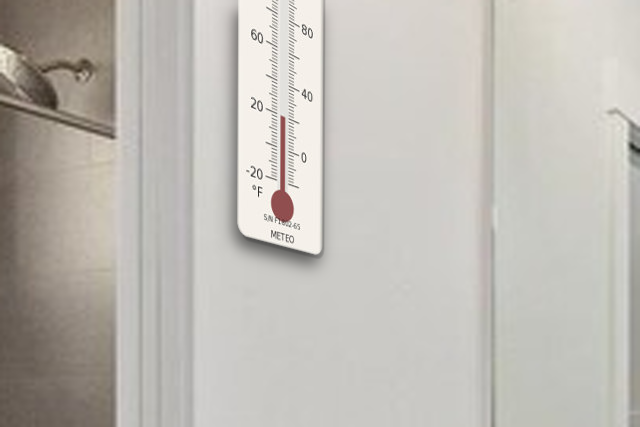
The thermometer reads 20°F
